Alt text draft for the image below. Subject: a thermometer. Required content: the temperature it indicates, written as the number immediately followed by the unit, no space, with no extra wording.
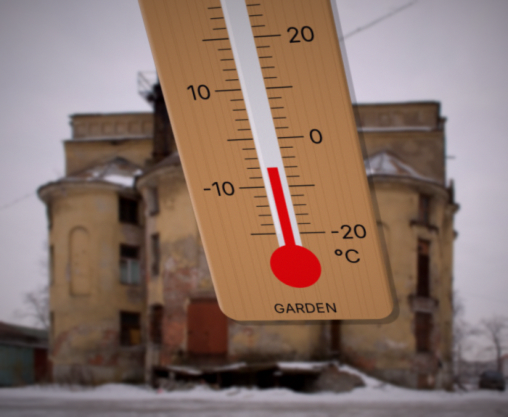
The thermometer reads -6°C
